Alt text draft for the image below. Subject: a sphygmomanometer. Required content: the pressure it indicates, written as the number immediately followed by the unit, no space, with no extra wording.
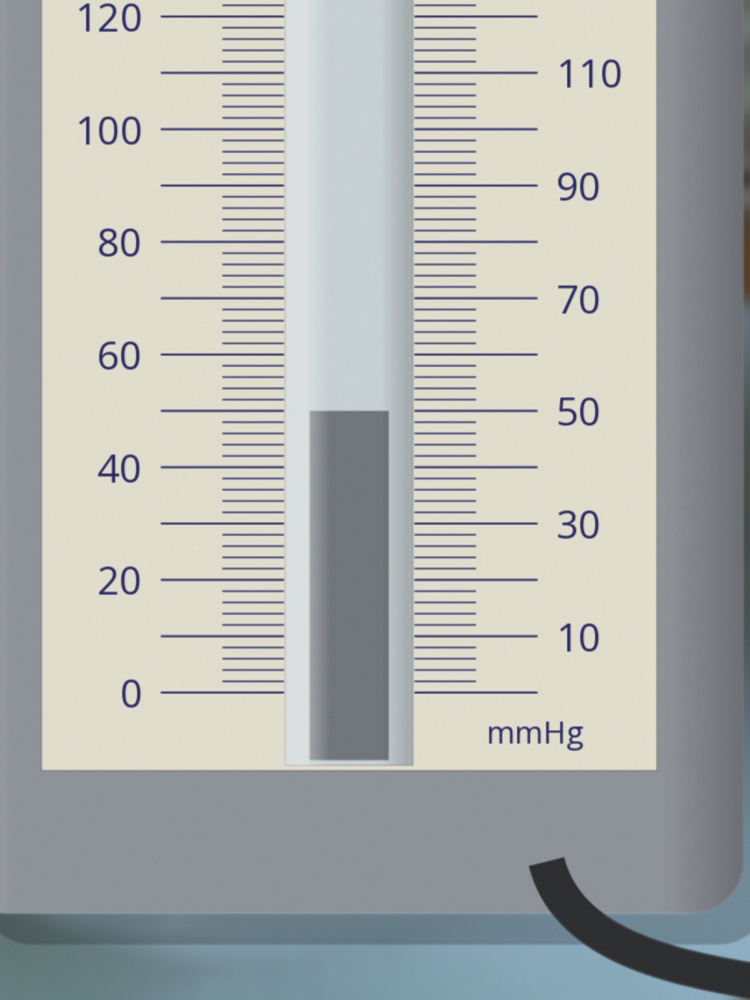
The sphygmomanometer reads 50mmHg
